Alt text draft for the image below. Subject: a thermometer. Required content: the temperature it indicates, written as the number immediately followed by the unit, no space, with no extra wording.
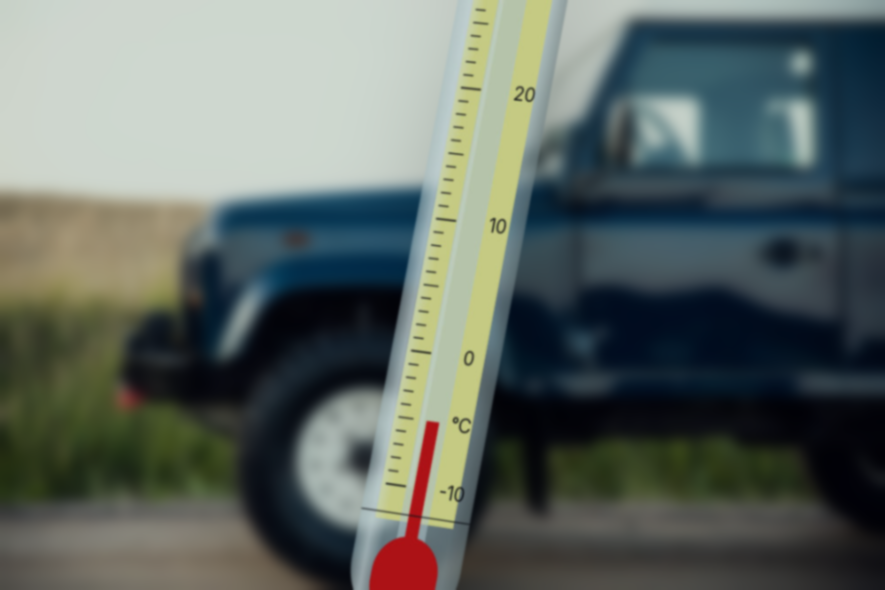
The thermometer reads -5°C
